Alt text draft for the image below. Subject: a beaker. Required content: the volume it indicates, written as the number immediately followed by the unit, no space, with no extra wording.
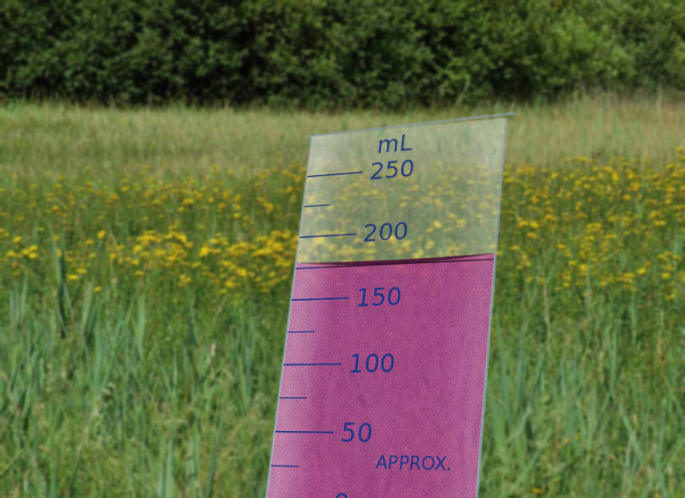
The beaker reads 175mL
